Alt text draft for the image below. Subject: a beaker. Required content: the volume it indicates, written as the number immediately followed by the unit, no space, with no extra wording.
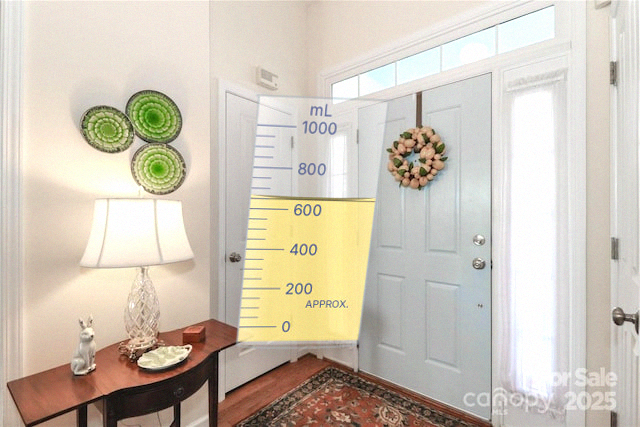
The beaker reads 650mL
